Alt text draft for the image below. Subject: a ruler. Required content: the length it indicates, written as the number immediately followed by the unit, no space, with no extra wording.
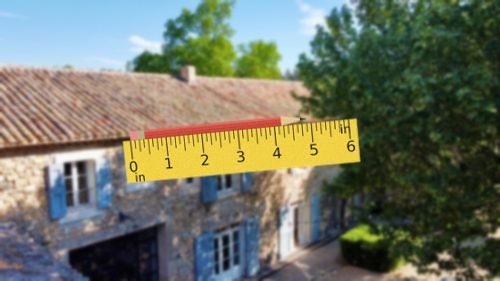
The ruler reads 4.875in
